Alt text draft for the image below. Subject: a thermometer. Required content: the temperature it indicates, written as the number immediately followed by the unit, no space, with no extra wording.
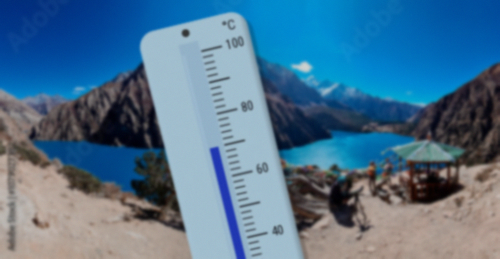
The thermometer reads 70°C
